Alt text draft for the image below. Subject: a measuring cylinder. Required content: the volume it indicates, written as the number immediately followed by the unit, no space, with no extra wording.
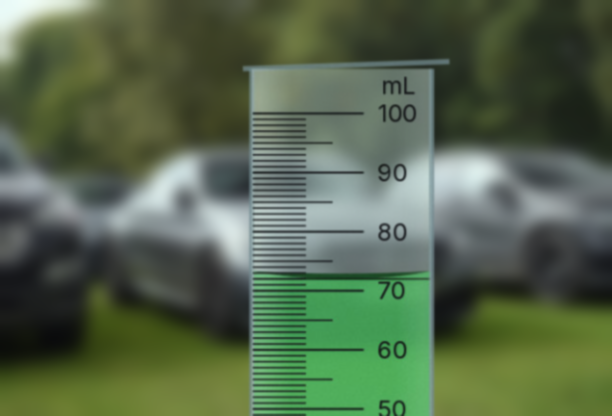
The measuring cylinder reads 72mL
